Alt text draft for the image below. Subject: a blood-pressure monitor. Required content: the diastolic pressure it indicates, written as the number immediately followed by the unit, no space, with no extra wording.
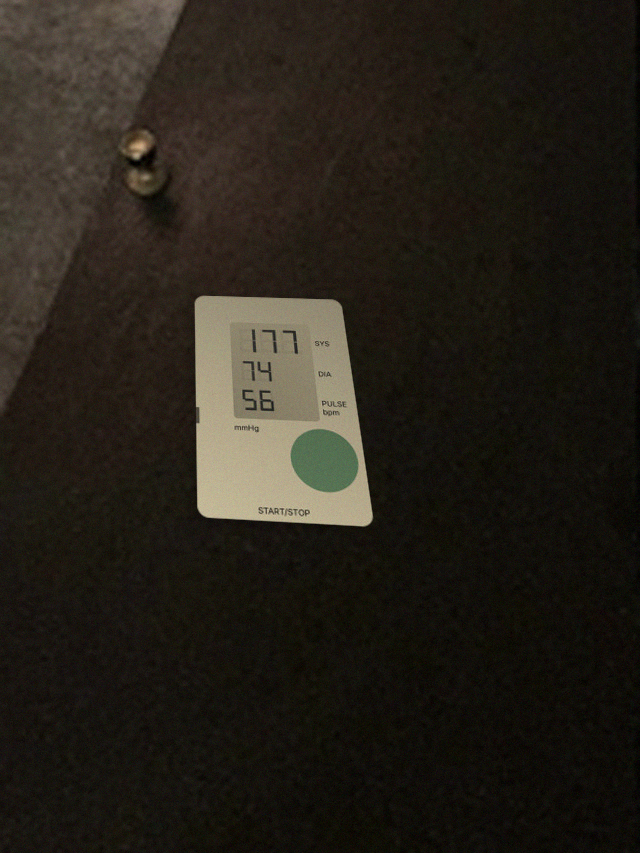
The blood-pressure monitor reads 74mmHg
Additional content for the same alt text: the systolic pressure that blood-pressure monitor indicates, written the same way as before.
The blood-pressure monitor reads 177mmHg
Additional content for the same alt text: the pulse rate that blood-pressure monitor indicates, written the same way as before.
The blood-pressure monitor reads 56bpm
